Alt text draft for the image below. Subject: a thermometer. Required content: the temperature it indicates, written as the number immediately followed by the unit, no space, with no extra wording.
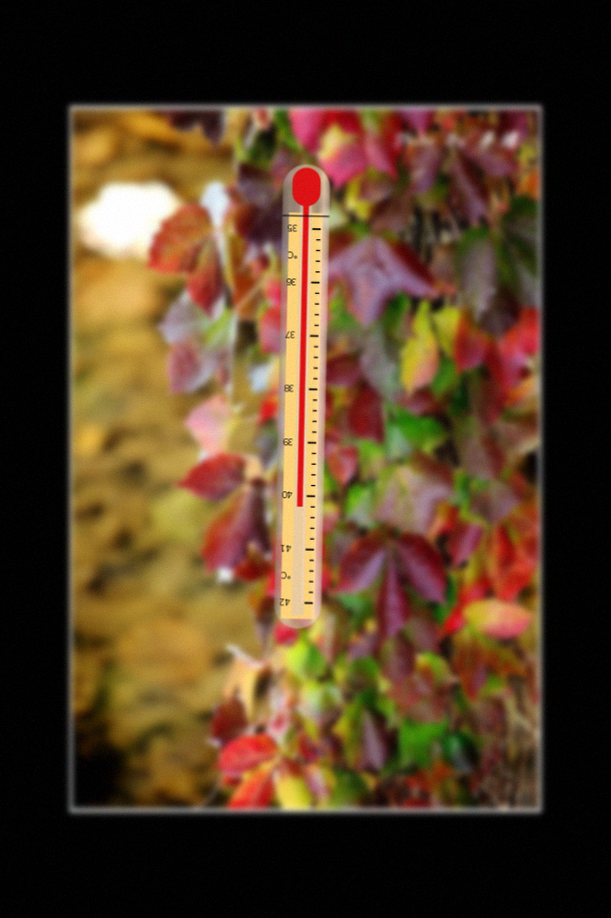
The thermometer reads 40.2°C
